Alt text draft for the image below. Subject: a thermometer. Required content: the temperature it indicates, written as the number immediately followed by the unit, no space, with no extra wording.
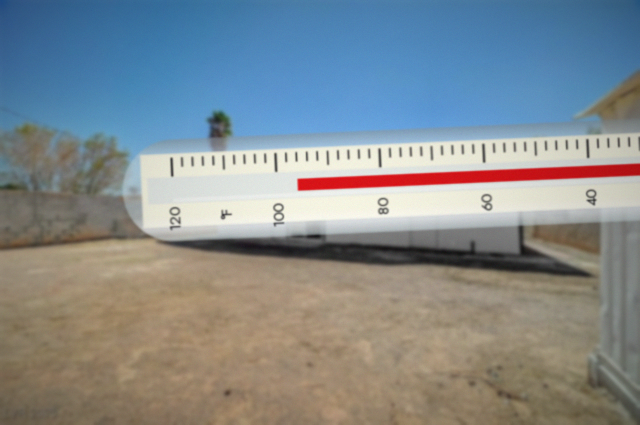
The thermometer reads 96°F
